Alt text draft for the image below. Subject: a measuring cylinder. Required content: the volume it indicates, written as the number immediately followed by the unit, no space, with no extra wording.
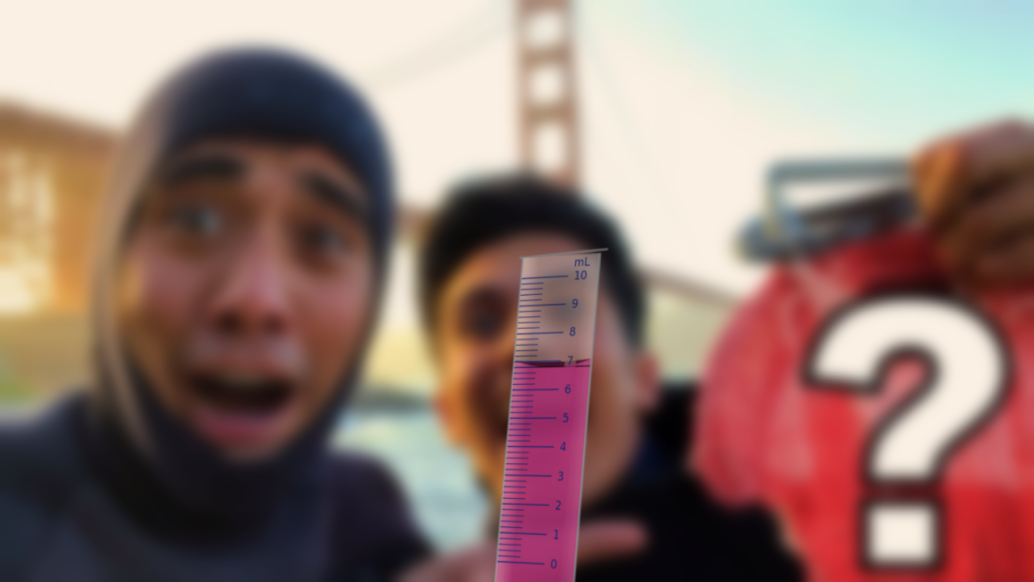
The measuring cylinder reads 6.8mL
